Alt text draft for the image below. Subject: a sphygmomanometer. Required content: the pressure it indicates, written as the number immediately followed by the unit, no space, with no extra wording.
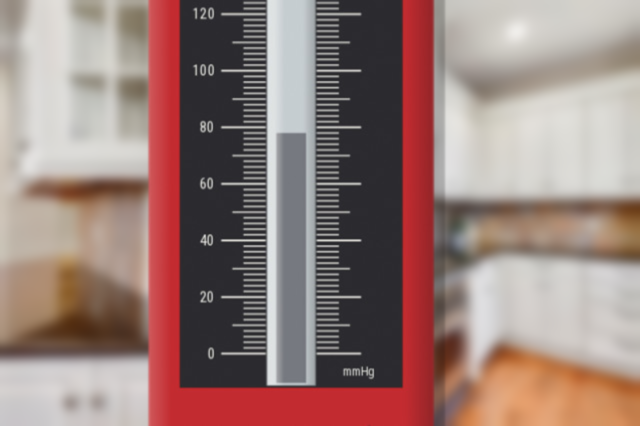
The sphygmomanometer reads 78mmHg
